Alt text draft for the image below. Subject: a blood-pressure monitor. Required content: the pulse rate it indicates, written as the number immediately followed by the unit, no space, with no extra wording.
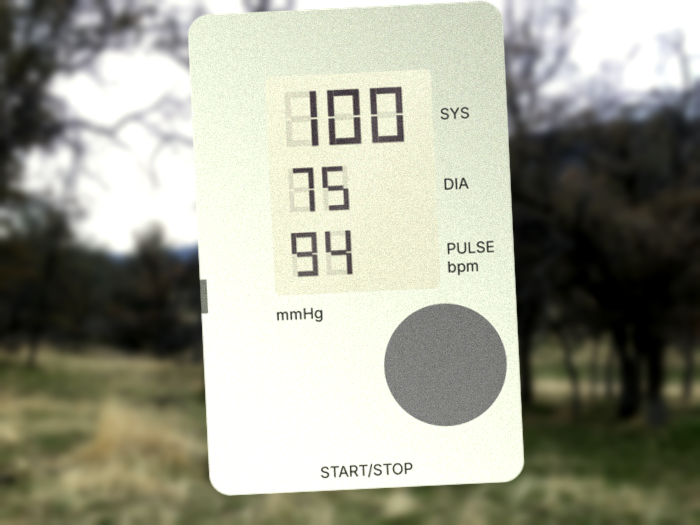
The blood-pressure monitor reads 94bpm
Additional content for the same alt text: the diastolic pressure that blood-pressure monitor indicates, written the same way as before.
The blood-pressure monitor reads 75mmHg
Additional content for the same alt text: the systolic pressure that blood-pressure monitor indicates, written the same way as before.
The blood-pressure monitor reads 100mmHg
